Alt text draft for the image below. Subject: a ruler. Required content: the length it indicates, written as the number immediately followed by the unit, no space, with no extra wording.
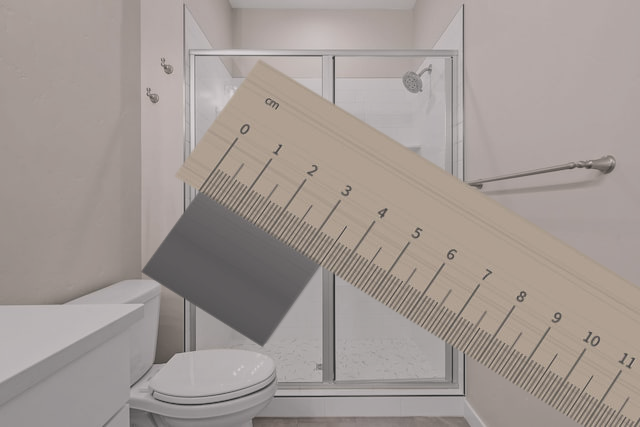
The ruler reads 3.5cm
